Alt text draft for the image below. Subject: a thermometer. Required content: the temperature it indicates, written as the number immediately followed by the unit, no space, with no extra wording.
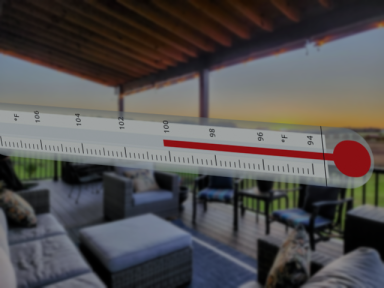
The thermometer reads 100.2°F
